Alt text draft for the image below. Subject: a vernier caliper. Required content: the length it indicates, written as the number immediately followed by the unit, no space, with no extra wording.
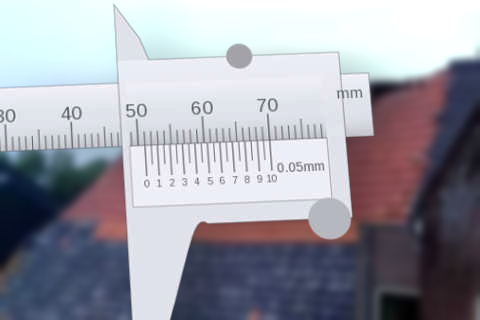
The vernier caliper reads 51.0mm
